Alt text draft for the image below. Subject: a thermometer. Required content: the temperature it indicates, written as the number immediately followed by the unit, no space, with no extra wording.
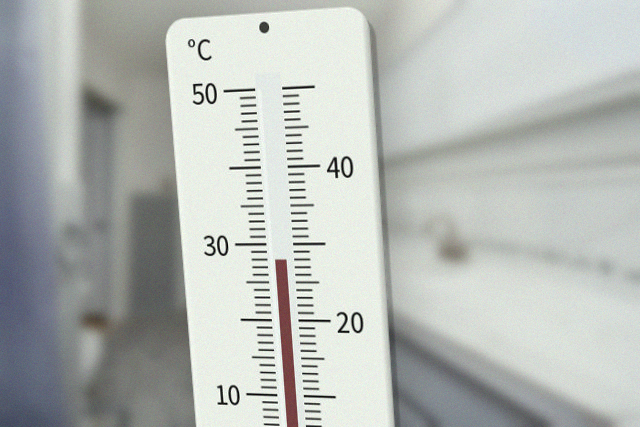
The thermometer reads 28°C
